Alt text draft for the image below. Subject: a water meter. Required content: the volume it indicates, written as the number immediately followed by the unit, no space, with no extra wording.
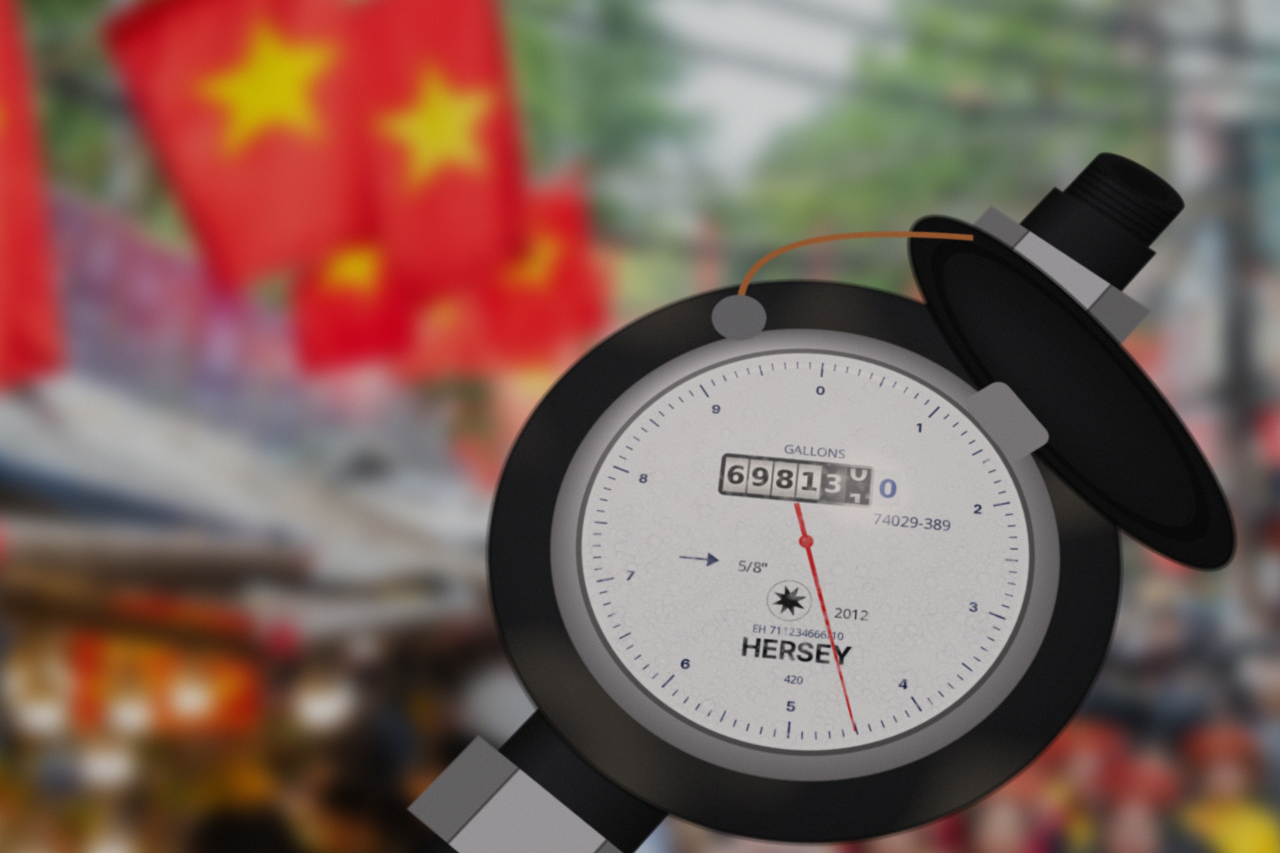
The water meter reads 6981304.5gal
